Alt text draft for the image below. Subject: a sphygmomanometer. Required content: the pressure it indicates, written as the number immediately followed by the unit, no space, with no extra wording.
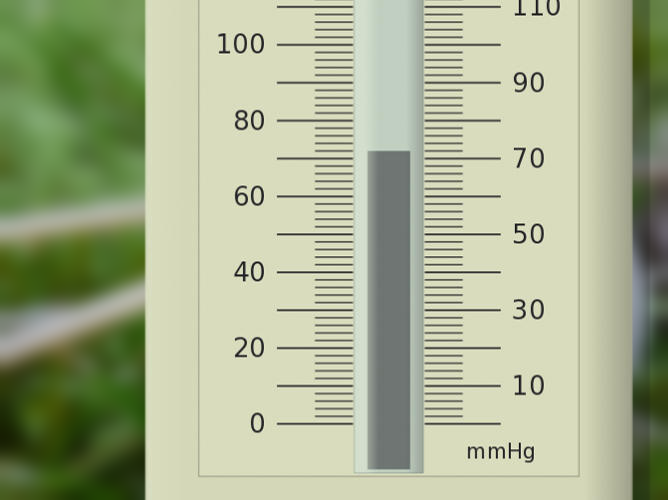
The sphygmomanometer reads 72mmHg
